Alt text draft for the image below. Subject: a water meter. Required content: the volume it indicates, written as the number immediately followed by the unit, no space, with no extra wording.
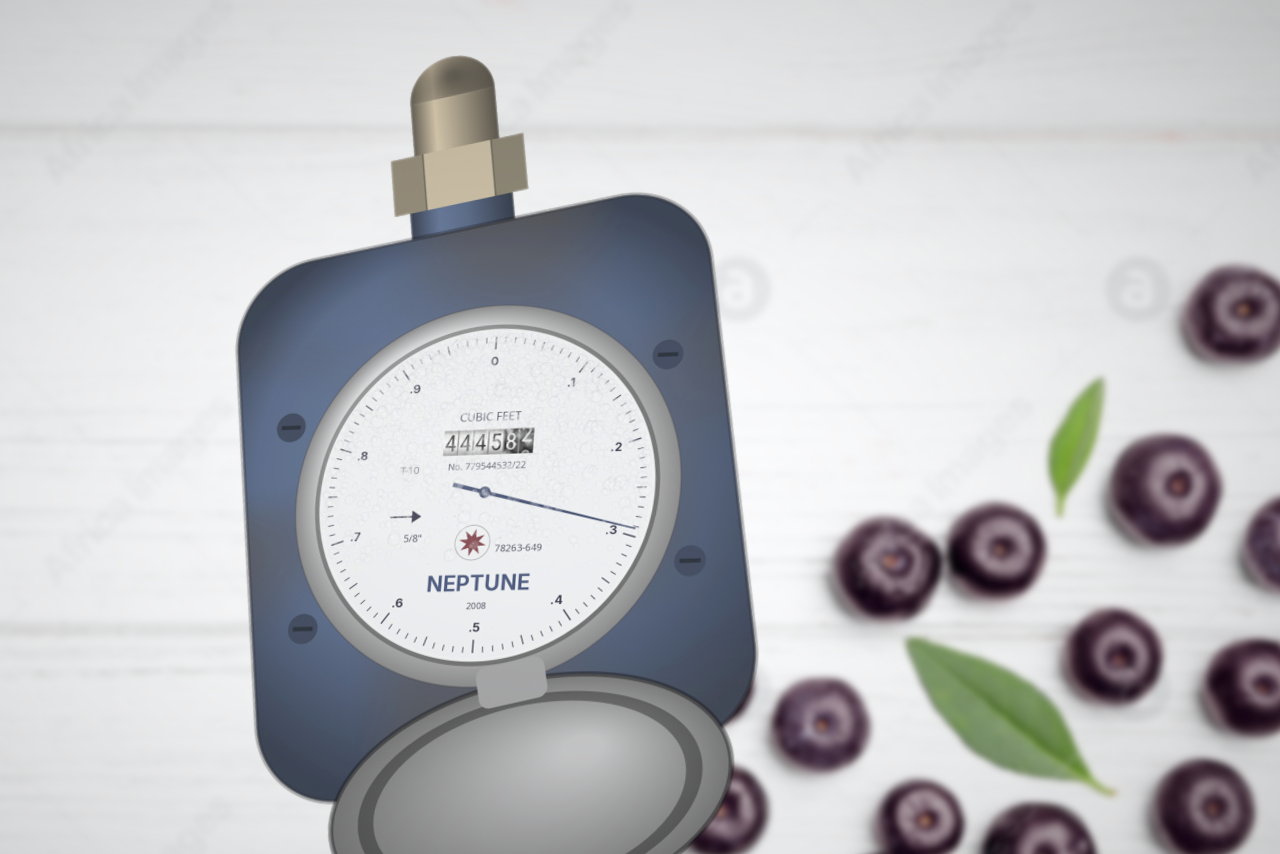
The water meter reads 444582.29ft³
